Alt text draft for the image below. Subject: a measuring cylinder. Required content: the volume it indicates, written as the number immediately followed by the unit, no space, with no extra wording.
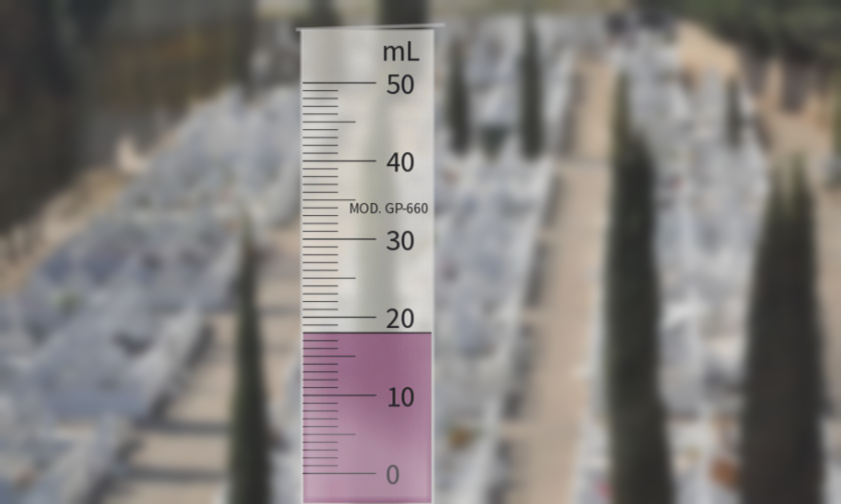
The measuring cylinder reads 18mL
